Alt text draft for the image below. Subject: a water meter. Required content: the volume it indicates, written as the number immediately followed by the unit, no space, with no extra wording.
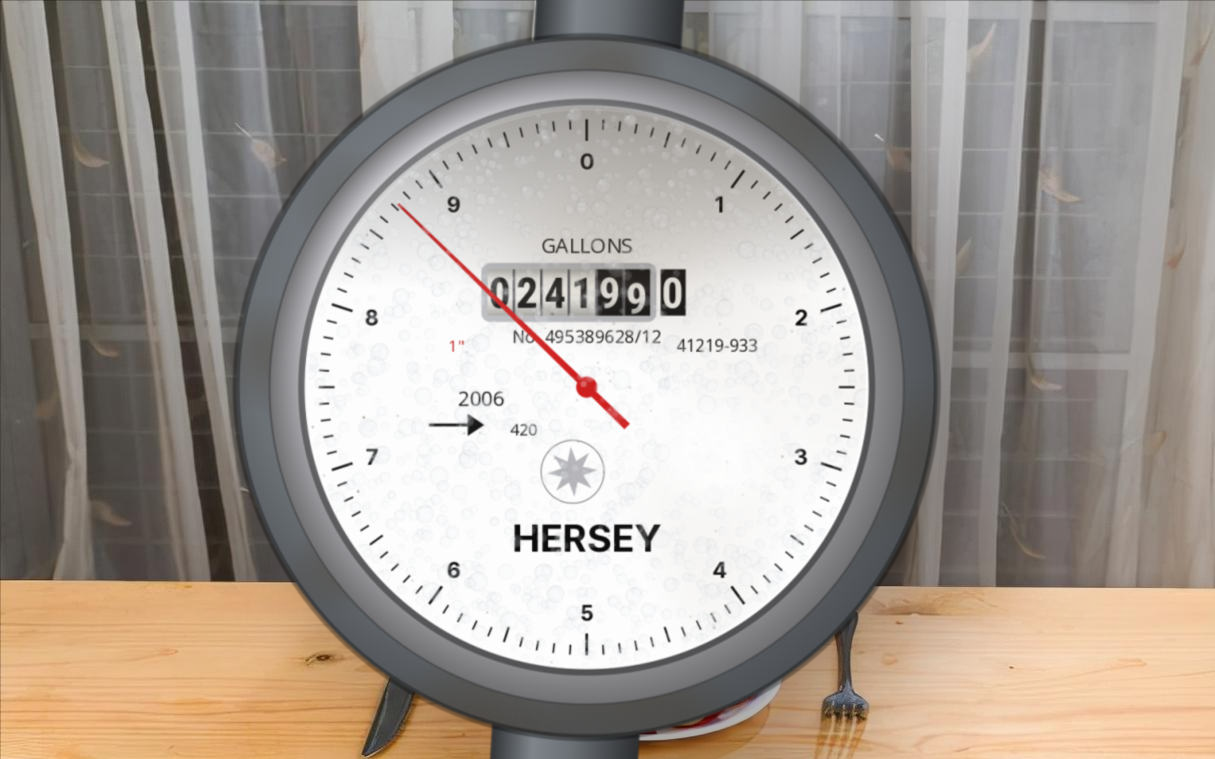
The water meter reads 241988.7gal
